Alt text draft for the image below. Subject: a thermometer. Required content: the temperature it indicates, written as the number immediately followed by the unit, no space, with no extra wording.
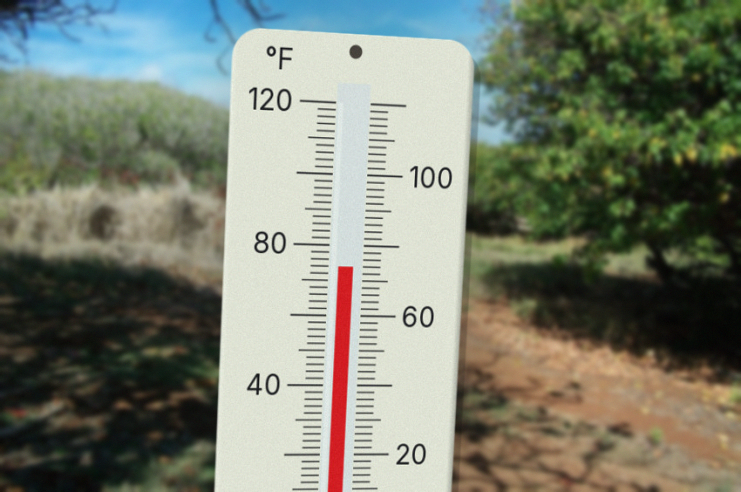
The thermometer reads 74°F
